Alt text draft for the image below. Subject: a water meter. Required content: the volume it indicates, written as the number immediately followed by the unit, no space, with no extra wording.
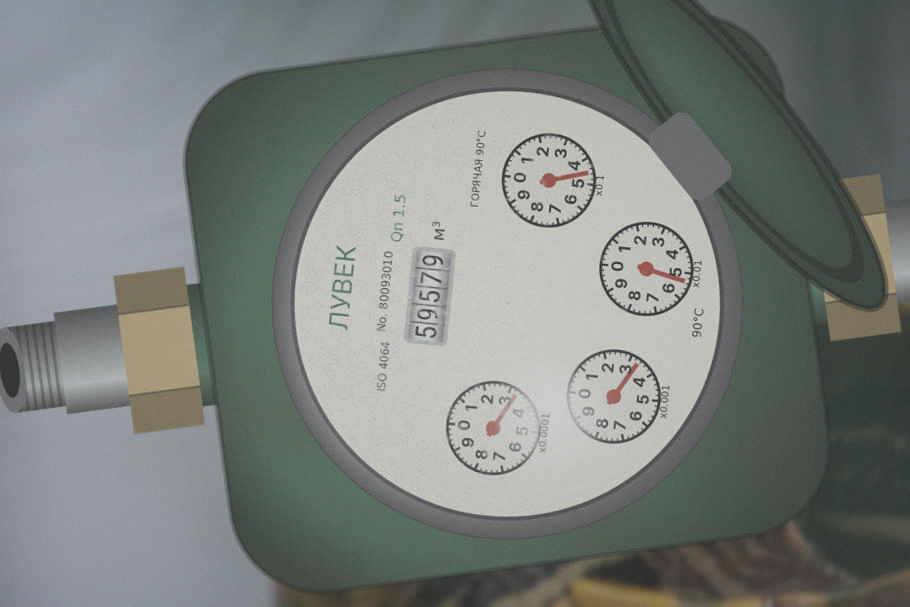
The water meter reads 59579.4533m³
